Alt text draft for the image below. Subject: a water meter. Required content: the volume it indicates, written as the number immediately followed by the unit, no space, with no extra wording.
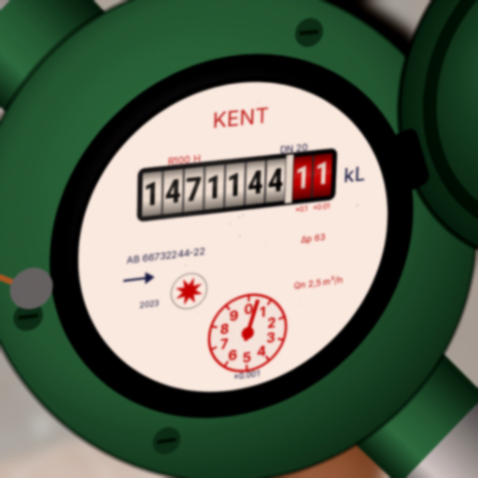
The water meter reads 1471144.110kL
